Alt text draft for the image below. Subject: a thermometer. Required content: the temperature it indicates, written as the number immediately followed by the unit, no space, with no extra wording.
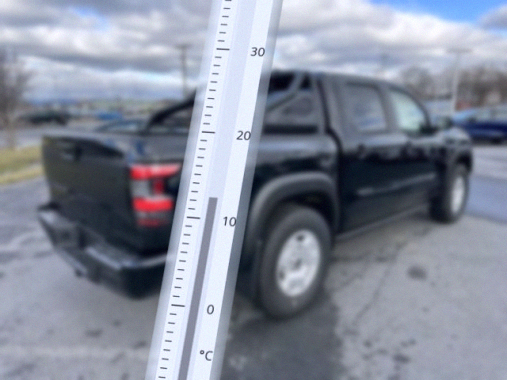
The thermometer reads 12.5°C
